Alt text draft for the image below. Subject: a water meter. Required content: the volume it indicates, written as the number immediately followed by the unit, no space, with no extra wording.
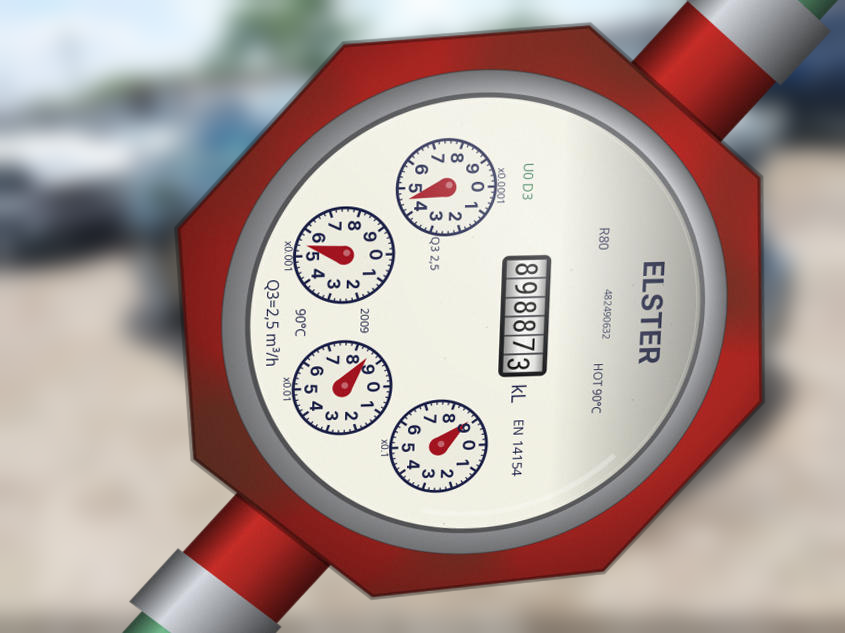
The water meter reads 898872.8854kL
